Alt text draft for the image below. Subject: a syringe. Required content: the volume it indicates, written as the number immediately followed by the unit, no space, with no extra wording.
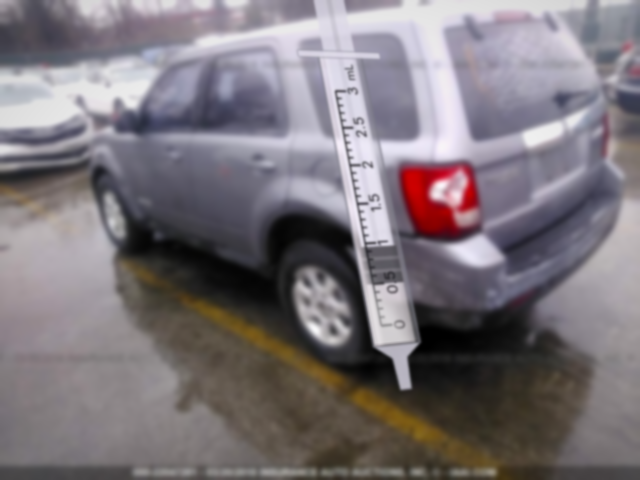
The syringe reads 0.5mL
